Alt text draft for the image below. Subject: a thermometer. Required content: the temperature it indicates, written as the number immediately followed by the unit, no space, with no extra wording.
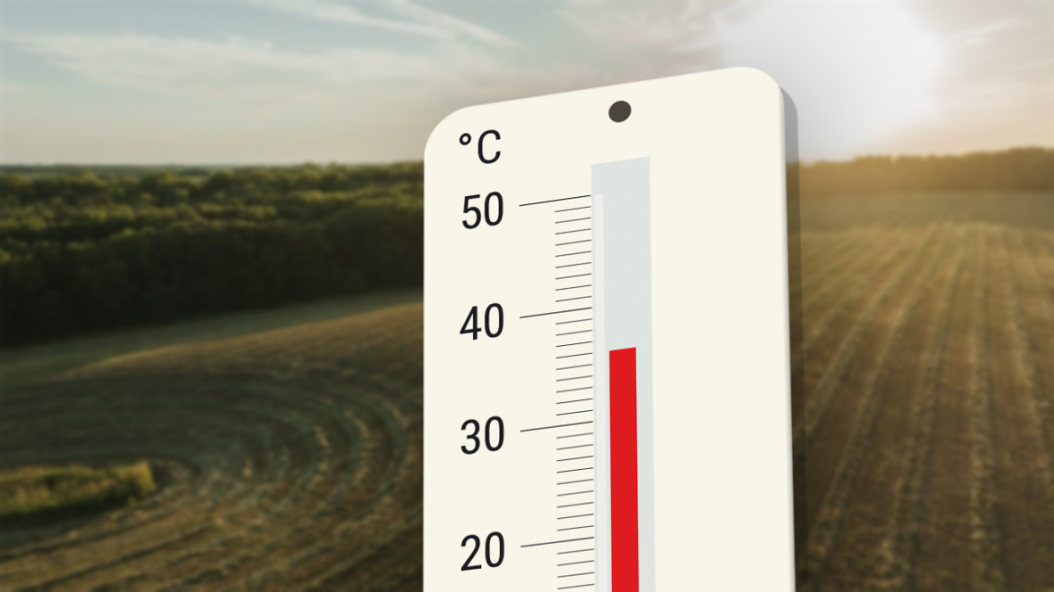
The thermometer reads 36°C
